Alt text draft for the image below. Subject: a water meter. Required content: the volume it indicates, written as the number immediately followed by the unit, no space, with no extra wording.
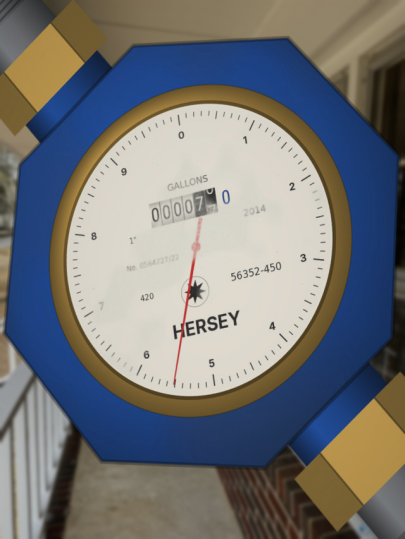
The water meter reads 765.5gal
